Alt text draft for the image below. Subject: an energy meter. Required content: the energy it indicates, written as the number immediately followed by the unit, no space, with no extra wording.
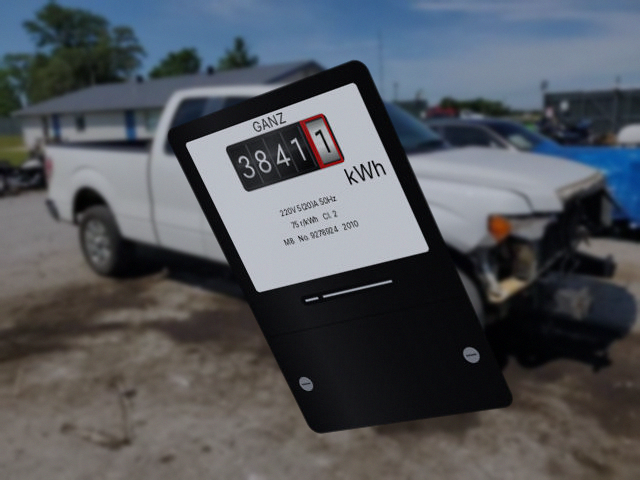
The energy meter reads 3841.1kWh
